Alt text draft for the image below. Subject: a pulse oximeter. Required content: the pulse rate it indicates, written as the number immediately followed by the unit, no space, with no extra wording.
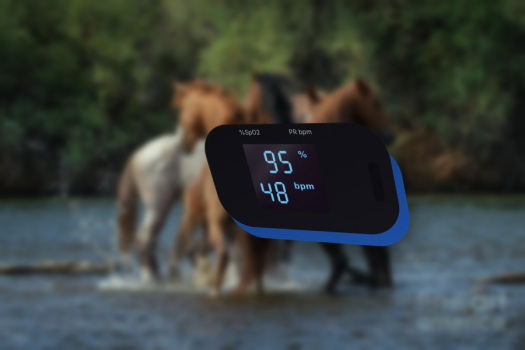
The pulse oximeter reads 48bpm
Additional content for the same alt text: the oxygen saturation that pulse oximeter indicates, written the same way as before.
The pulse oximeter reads 95%
